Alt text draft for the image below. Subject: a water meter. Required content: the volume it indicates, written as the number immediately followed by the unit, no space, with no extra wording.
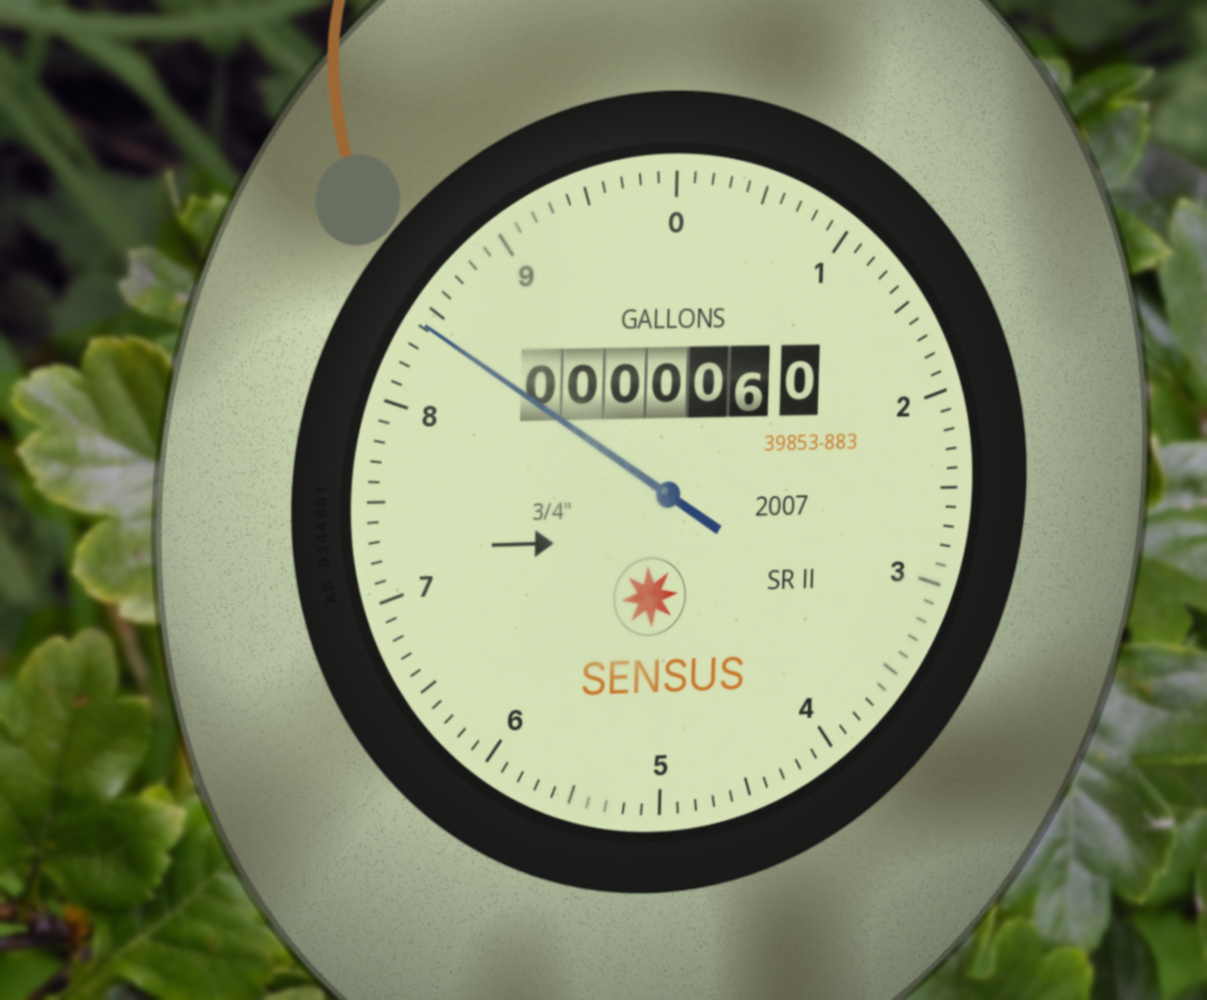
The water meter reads 58.4gal
